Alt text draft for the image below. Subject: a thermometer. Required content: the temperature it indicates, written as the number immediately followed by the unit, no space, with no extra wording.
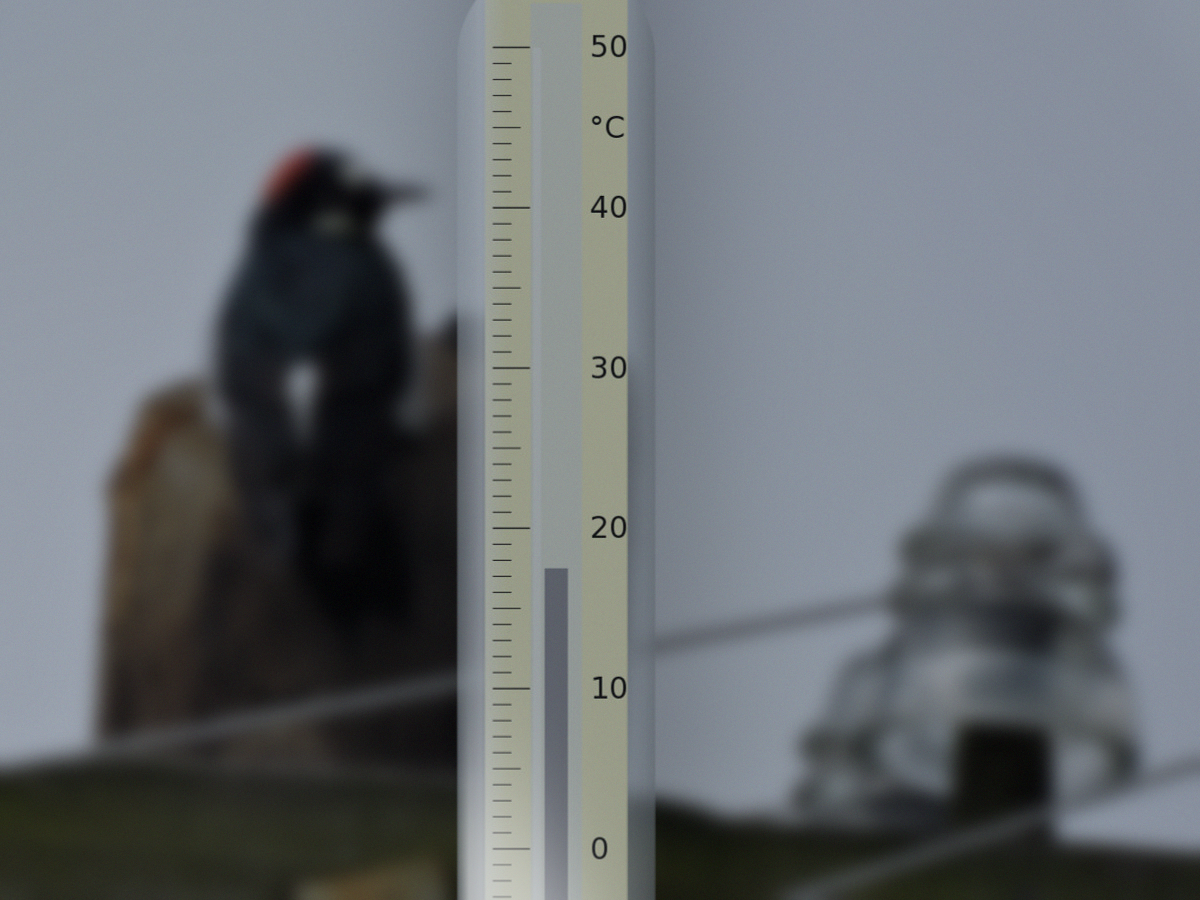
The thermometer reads 17.5°C
